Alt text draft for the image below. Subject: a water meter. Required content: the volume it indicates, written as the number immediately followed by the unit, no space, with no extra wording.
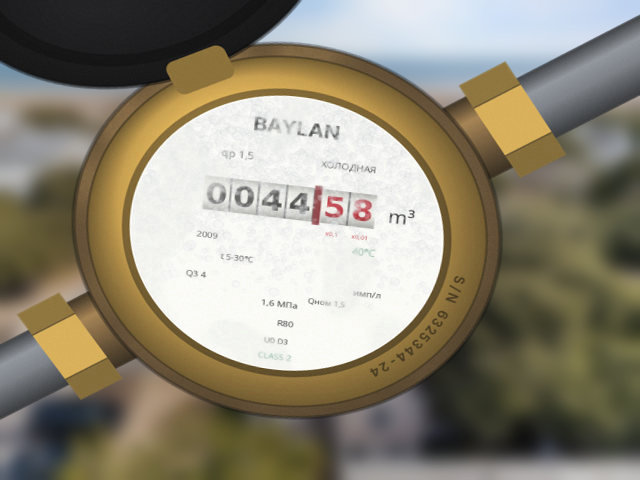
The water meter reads 44.58m³
